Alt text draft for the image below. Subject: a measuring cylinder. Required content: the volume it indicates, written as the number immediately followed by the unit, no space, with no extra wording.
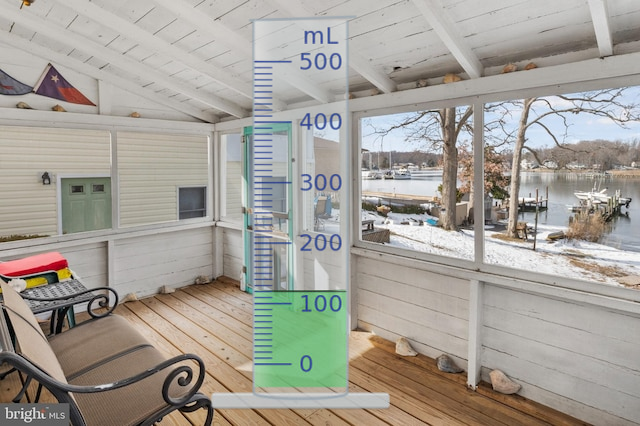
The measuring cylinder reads 120mL
